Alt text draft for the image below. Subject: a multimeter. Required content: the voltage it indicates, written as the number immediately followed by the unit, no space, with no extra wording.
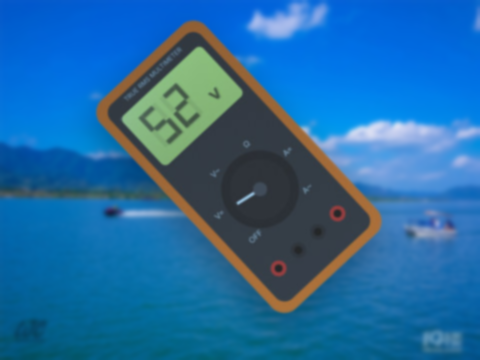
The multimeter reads 52V
